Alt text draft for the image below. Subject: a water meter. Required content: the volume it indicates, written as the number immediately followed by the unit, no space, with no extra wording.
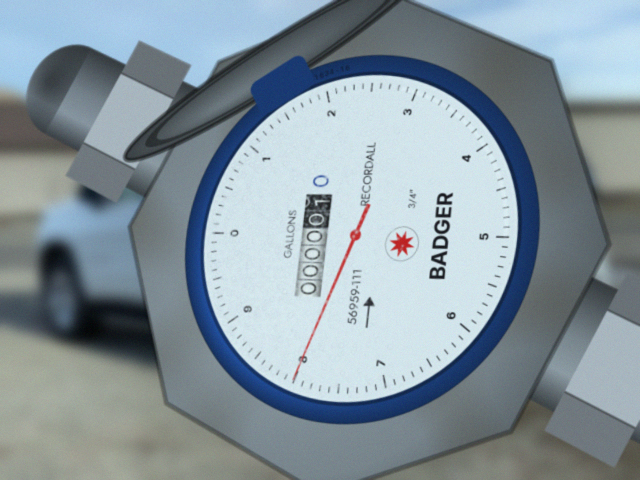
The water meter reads 8.0gal
